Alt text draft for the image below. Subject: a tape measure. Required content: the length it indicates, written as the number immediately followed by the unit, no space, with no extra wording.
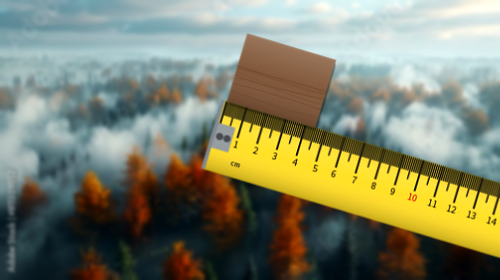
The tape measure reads 4.5cm
